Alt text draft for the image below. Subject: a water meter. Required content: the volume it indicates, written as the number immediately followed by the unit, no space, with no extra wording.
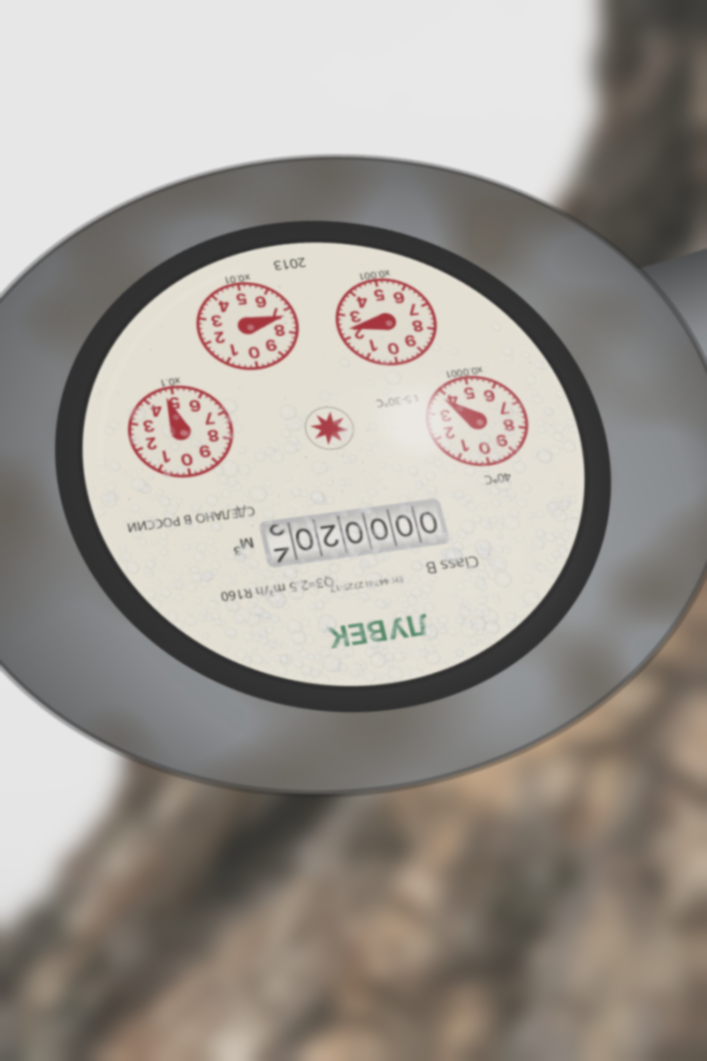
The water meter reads 202.4723m³
